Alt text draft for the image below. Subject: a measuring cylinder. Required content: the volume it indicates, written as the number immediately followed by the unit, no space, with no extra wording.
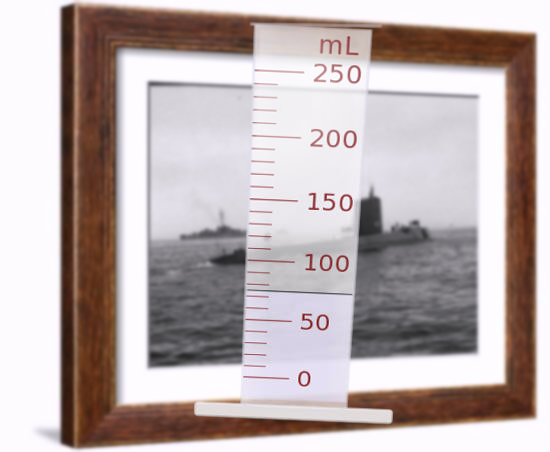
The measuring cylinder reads 75mL
